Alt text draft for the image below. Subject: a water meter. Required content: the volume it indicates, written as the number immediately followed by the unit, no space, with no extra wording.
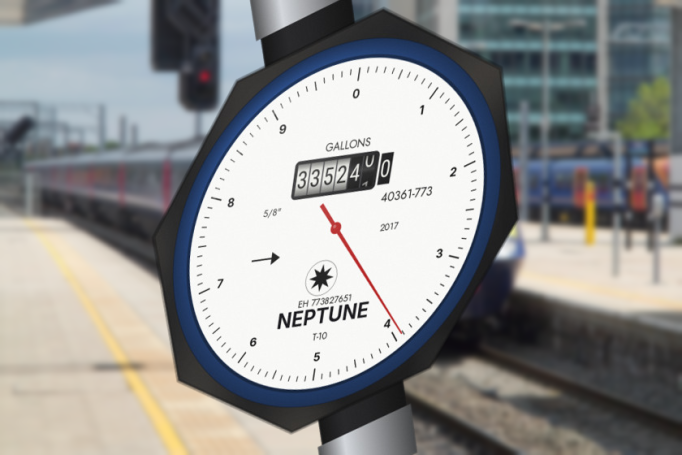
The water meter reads 3352403.9gal
